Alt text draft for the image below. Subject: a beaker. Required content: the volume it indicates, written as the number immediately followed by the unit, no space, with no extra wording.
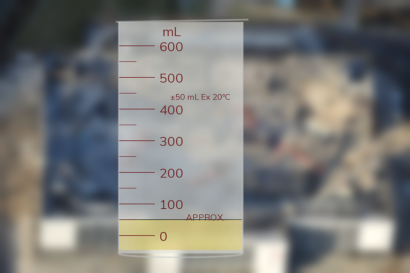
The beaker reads 50mL
